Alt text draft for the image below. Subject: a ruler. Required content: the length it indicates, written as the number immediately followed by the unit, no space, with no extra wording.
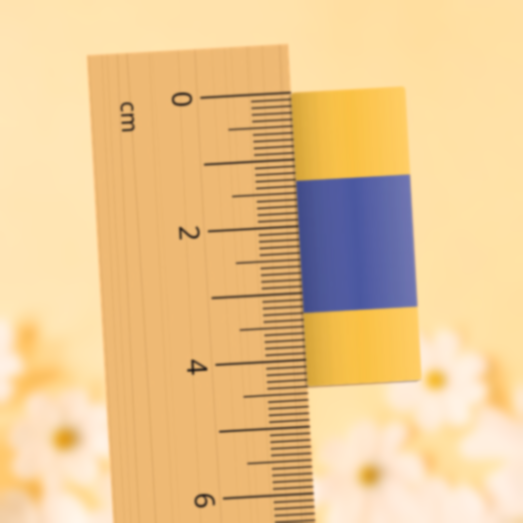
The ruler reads 4.4cm
